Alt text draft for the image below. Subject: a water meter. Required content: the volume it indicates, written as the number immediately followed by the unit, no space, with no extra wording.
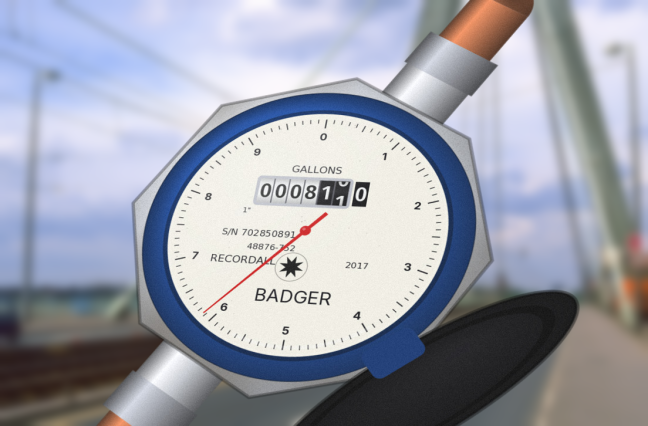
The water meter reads 8106.1gal
